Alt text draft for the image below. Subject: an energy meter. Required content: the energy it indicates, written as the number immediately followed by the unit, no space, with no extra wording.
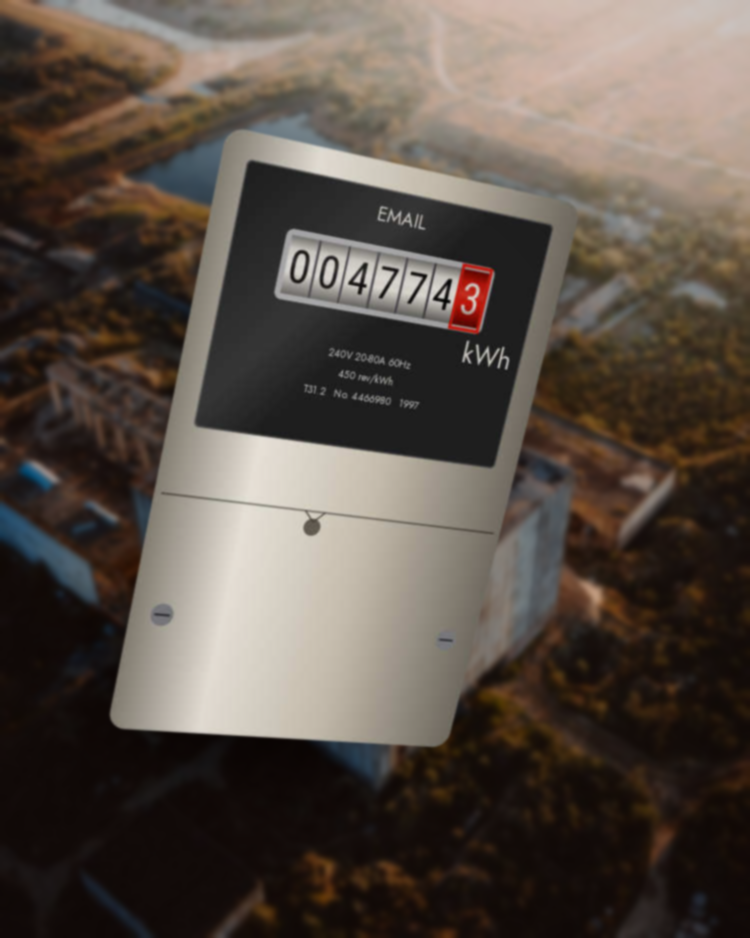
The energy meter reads 4774.3kWh
